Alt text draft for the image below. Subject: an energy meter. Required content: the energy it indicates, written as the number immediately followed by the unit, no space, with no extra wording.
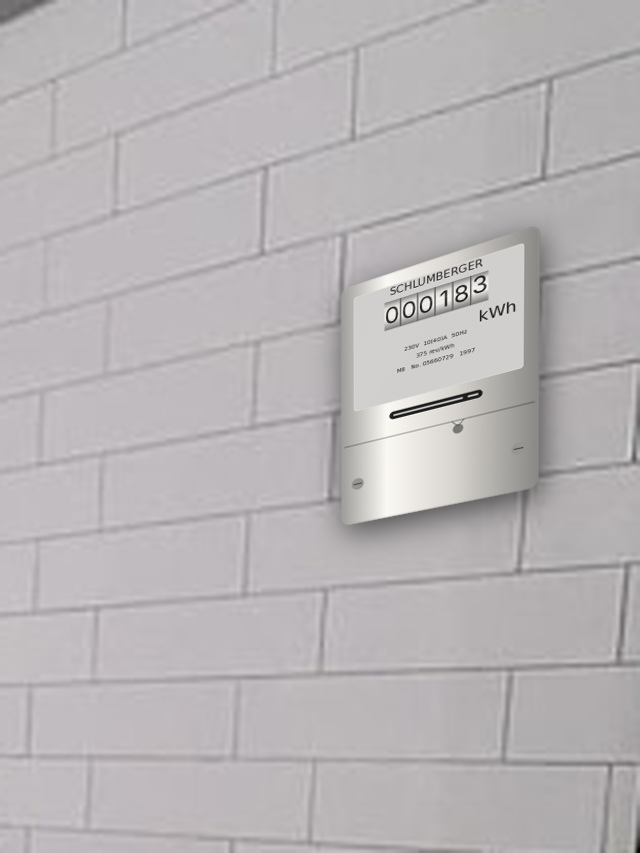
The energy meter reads 183kWh
